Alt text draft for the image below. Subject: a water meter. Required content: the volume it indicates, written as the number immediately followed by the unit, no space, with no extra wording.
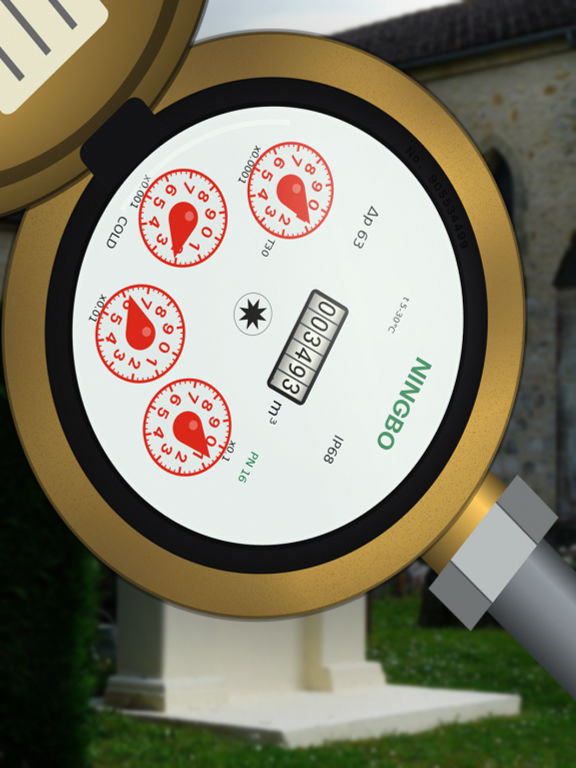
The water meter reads 3493.0620m³
